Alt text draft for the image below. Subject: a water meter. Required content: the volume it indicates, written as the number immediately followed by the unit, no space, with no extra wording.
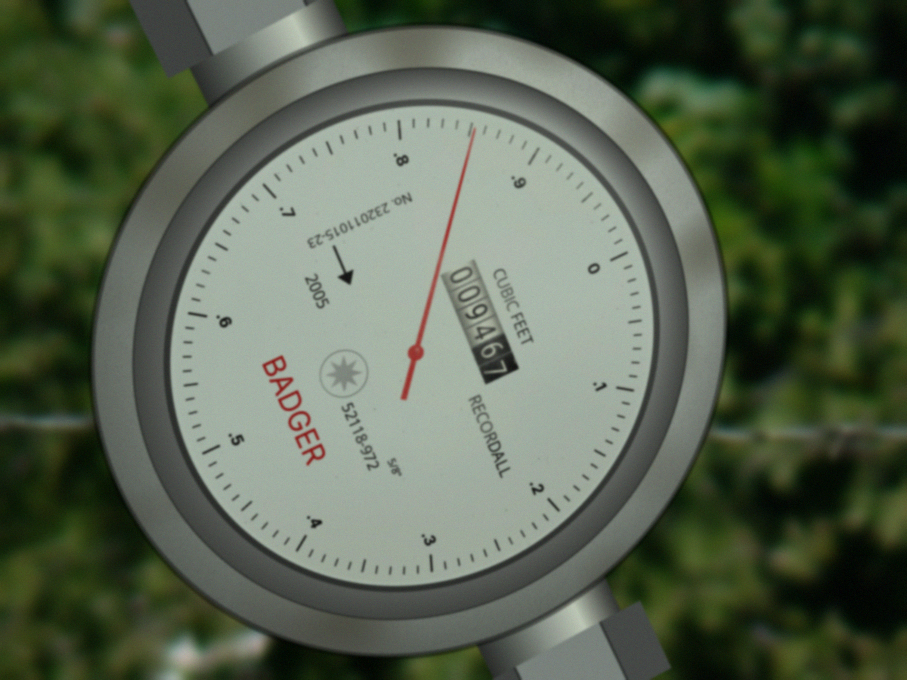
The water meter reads 9466.85ft³
